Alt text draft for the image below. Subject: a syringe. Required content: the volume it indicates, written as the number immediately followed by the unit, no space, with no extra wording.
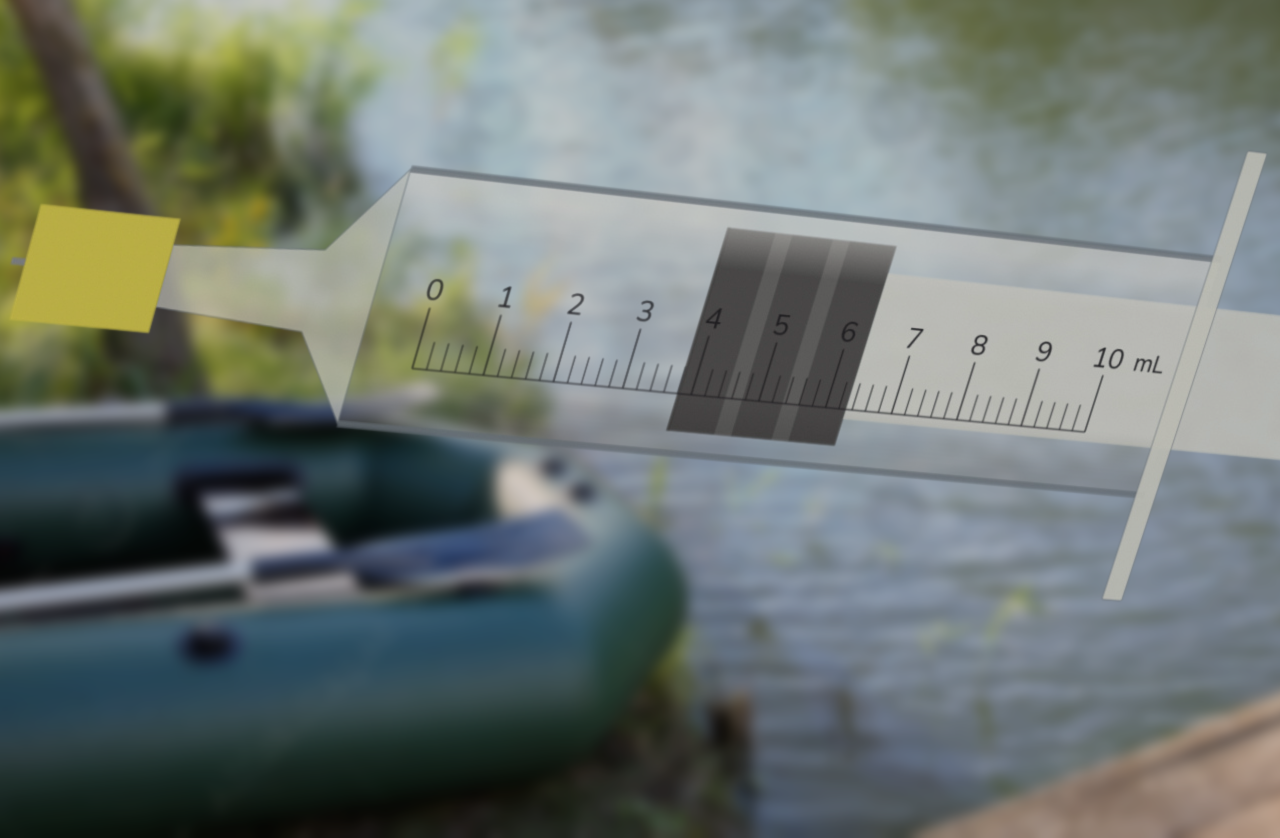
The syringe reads 3.8mL
